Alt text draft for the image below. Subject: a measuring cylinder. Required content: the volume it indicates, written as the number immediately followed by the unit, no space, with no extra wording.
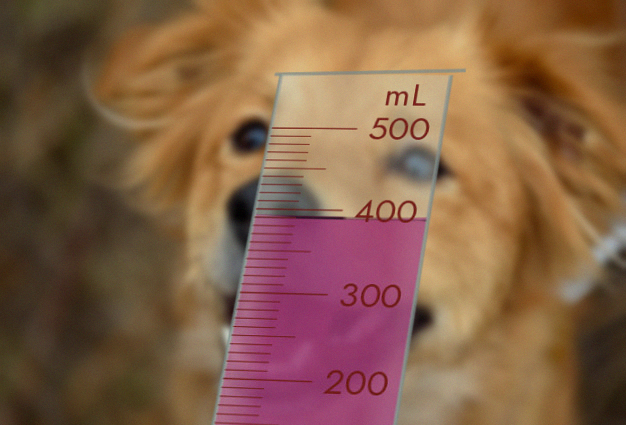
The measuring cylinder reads 390mL
